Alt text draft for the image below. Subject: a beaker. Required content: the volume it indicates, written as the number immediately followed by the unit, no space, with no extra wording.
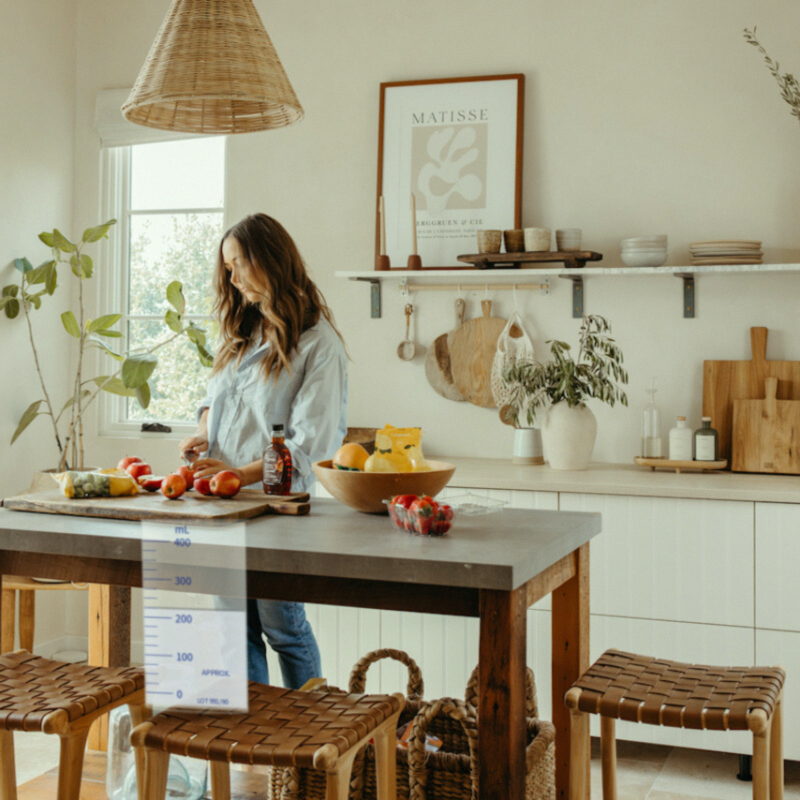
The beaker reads 225mL
